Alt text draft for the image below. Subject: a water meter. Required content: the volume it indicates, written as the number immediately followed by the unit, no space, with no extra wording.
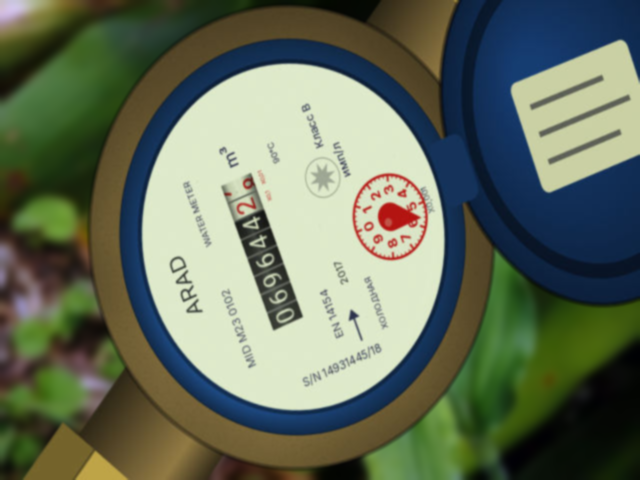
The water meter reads 69644.275m³
